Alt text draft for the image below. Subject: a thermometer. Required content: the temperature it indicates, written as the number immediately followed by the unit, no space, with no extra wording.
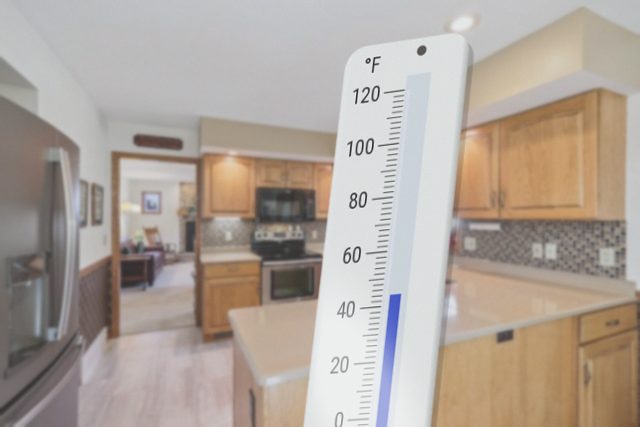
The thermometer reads 44°F
